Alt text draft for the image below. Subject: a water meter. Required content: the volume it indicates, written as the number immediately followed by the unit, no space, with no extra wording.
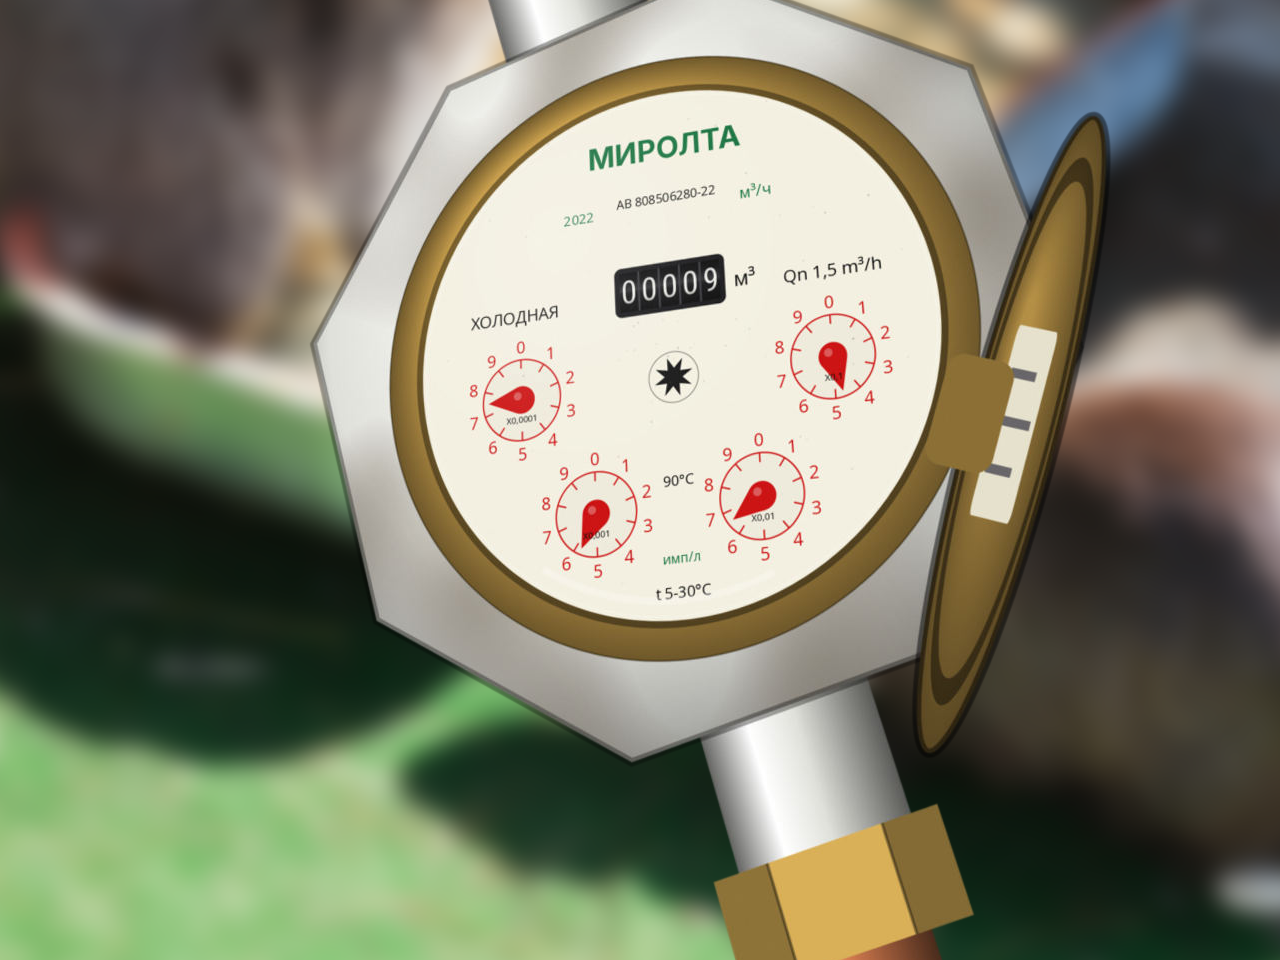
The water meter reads 9.4657m³
